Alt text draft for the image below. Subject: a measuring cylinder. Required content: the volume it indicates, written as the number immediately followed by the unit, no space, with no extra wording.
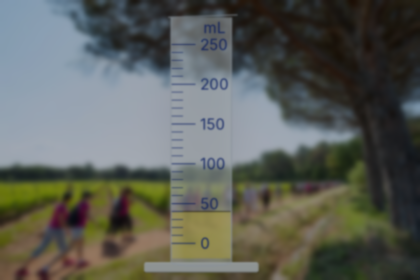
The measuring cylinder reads 40mL
